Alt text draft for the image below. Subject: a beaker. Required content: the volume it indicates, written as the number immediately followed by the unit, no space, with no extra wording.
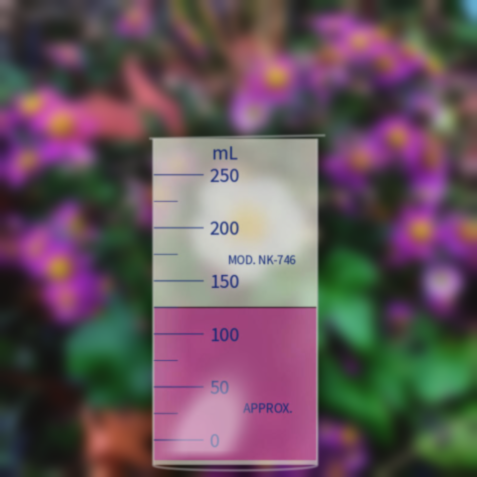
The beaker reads 125mL
